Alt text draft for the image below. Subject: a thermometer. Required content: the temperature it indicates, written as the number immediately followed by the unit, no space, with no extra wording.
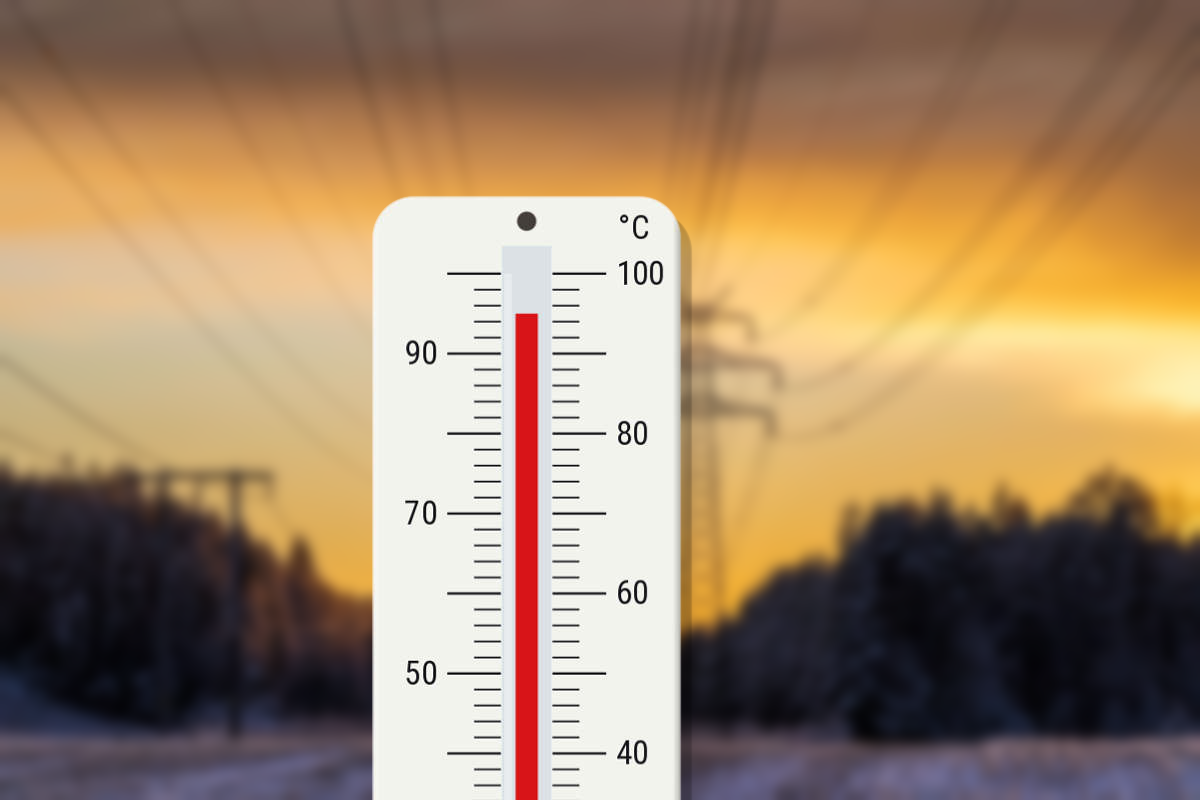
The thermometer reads 95°C
